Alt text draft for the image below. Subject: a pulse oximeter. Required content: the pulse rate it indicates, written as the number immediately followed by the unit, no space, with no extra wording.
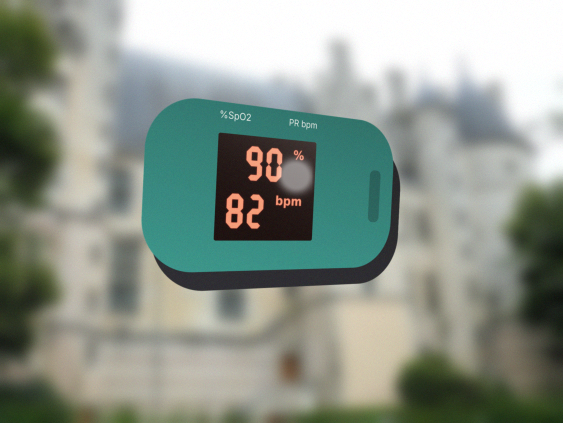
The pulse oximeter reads 82bpm
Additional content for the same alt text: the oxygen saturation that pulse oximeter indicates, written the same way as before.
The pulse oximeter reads 90%
